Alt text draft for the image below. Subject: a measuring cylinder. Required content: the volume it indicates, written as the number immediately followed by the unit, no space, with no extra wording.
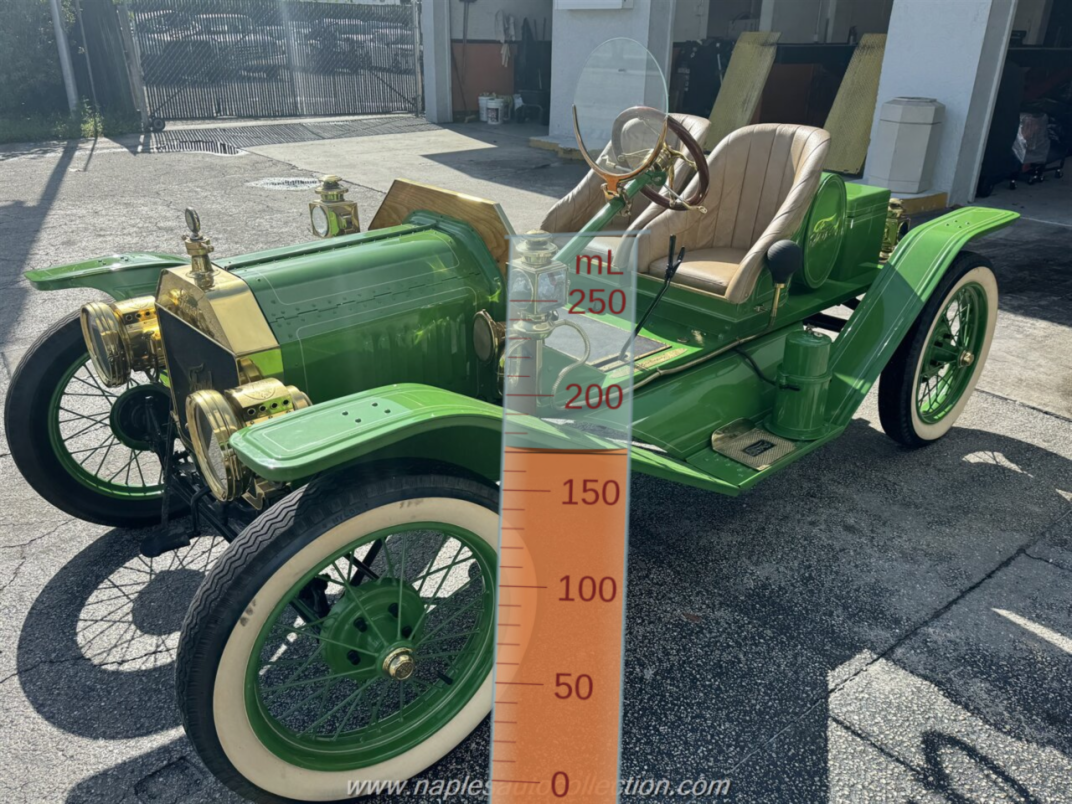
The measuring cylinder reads 170mL
